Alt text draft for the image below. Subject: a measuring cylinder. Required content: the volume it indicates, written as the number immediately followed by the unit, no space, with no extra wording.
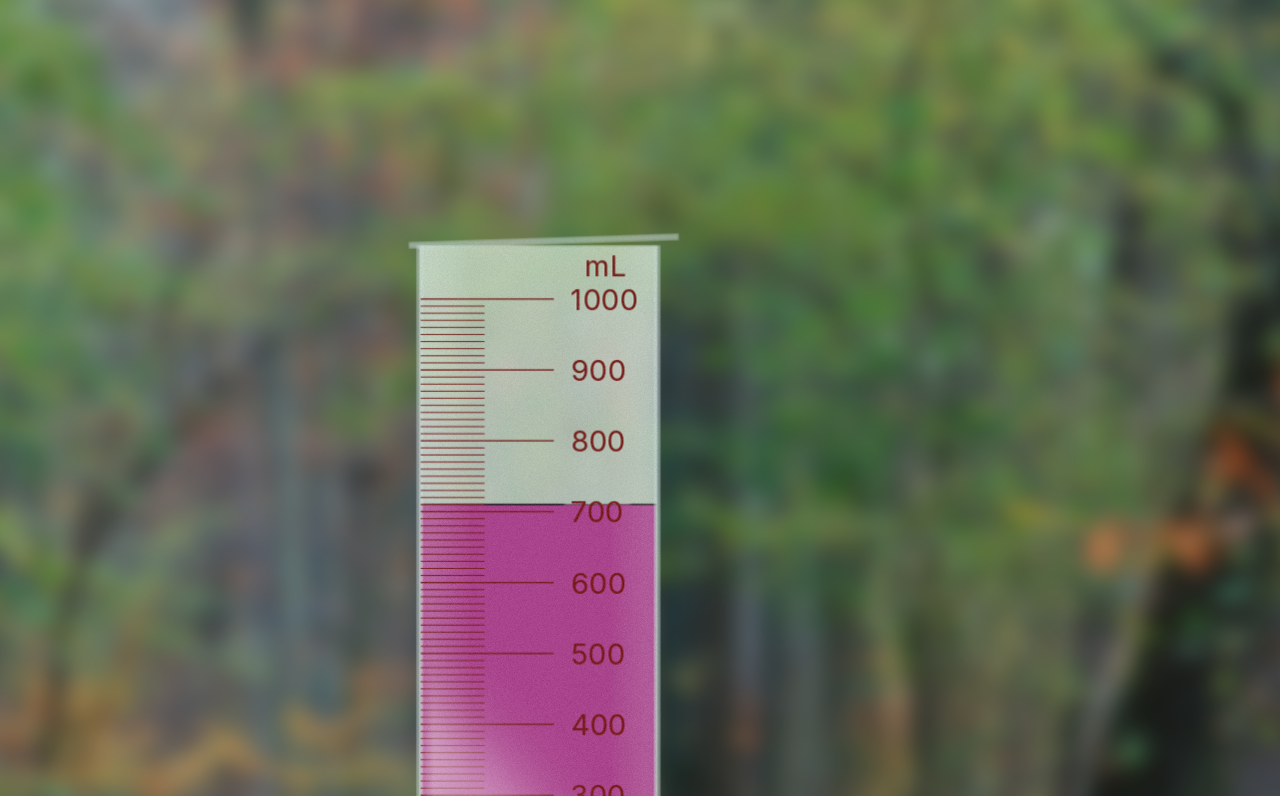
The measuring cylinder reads 710mL
